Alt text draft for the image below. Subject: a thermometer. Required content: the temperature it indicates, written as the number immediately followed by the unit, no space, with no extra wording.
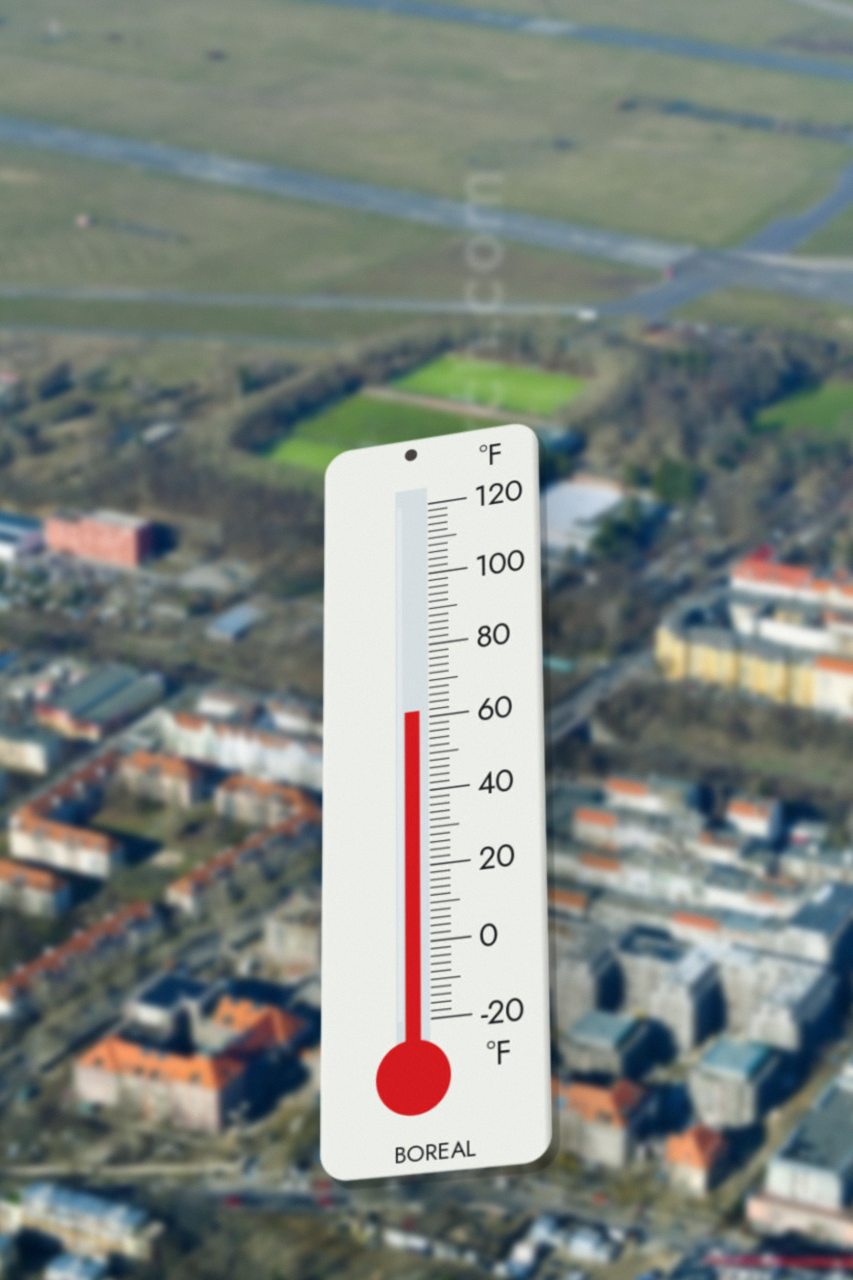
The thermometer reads 62°F
